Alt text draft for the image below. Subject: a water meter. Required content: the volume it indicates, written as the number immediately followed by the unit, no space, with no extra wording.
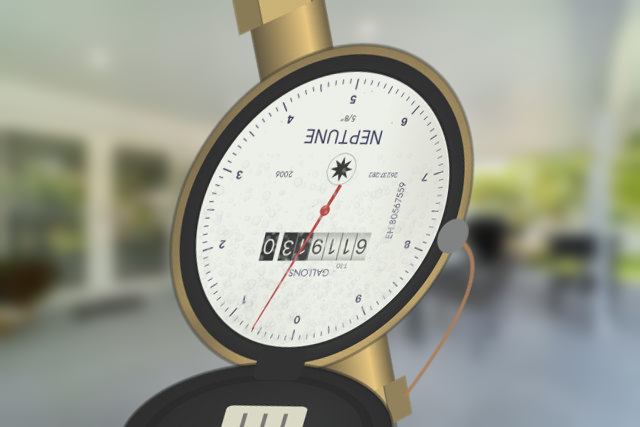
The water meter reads 6119130.6gal
